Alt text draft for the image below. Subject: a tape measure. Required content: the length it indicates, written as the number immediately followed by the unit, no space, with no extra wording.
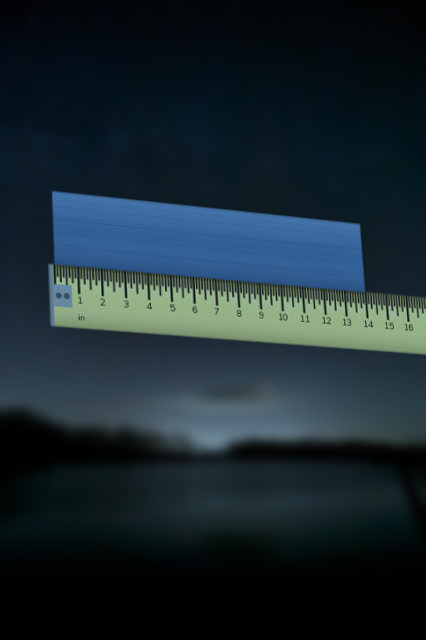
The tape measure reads 14in
